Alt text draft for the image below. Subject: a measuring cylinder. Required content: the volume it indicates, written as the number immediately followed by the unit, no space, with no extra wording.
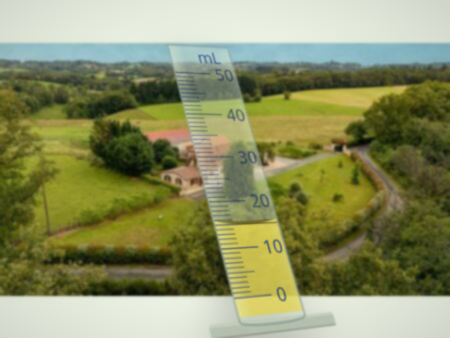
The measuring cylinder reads 15mL
